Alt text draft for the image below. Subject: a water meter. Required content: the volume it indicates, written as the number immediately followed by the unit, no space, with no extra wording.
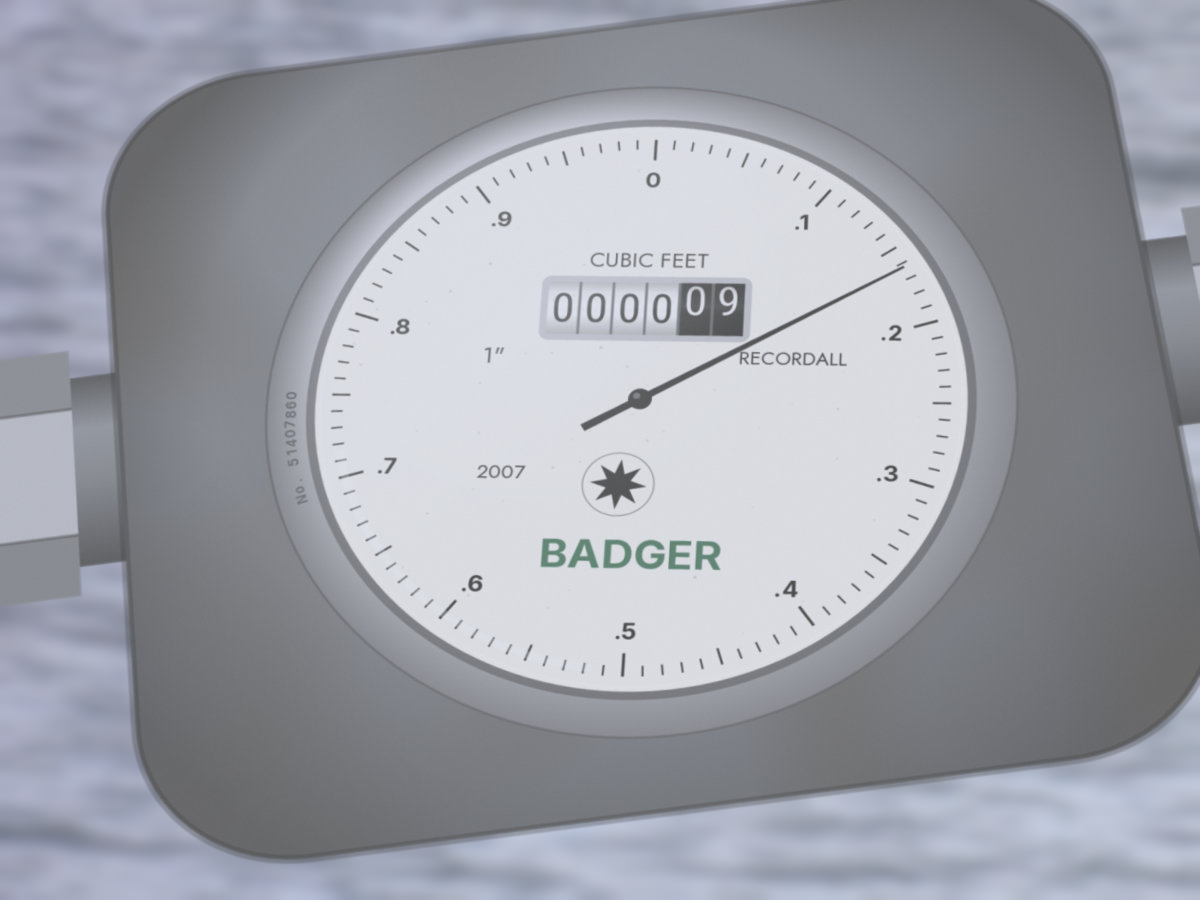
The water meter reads 9.16ft³
